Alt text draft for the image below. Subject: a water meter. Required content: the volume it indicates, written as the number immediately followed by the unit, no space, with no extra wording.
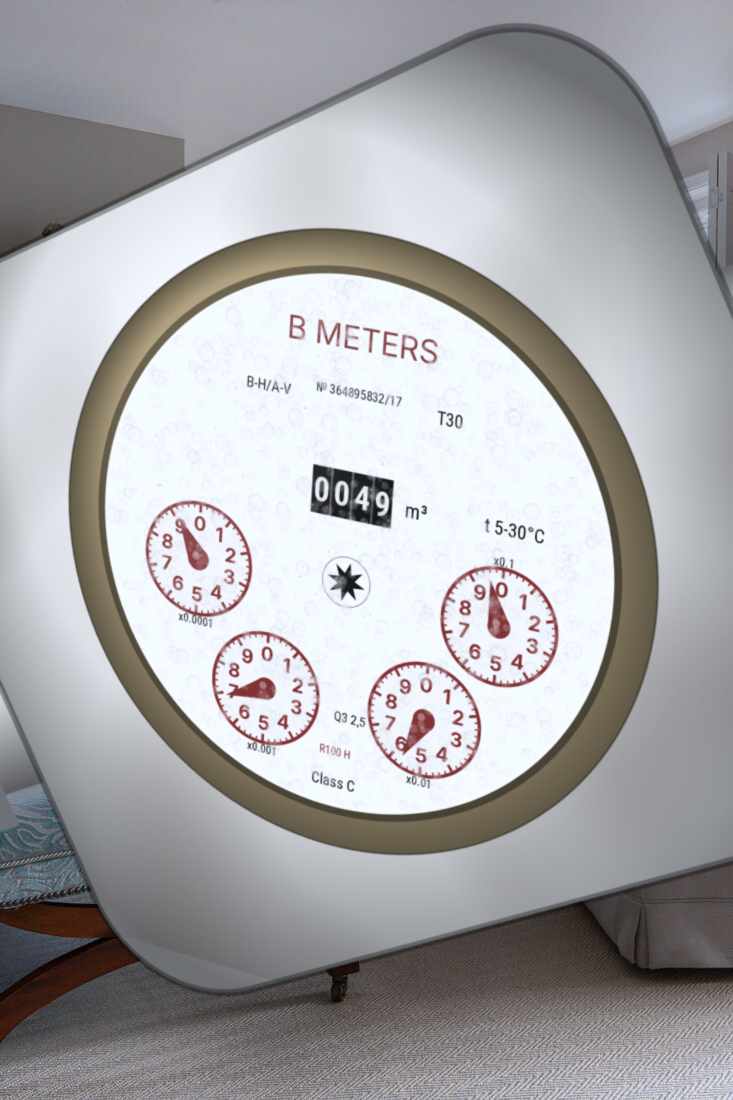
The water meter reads 48.9569m³
